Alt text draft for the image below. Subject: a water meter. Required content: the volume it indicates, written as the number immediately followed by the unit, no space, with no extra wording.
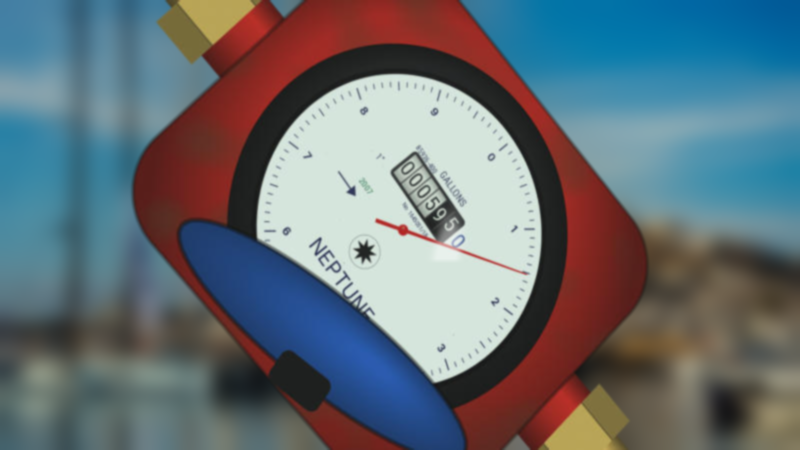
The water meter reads 5951.5gal
